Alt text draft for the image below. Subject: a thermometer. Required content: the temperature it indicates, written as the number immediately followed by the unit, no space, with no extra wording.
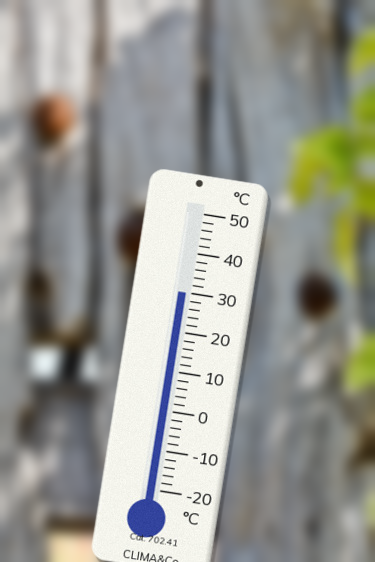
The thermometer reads 30°C
